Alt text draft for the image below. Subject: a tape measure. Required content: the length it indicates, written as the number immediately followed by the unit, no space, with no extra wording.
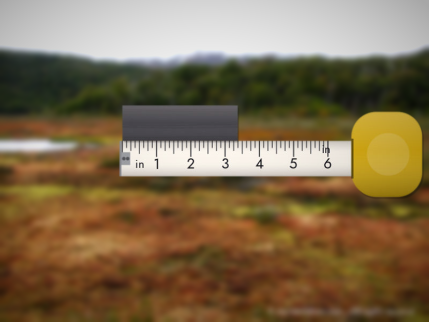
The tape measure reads 3.375in
